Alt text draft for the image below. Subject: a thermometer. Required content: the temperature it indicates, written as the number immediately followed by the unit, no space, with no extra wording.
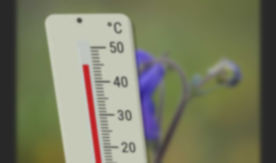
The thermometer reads 45°C
